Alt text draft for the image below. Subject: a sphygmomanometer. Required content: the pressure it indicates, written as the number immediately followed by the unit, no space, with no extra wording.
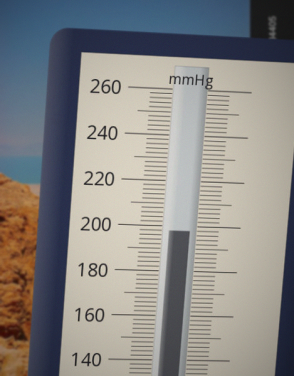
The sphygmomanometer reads 198mmHg
